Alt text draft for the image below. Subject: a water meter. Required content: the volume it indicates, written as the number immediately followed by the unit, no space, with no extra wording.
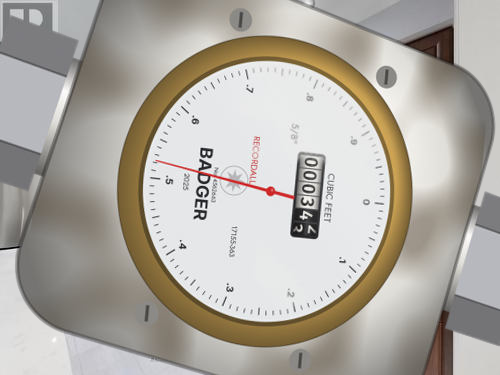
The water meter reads 342.52ft³
